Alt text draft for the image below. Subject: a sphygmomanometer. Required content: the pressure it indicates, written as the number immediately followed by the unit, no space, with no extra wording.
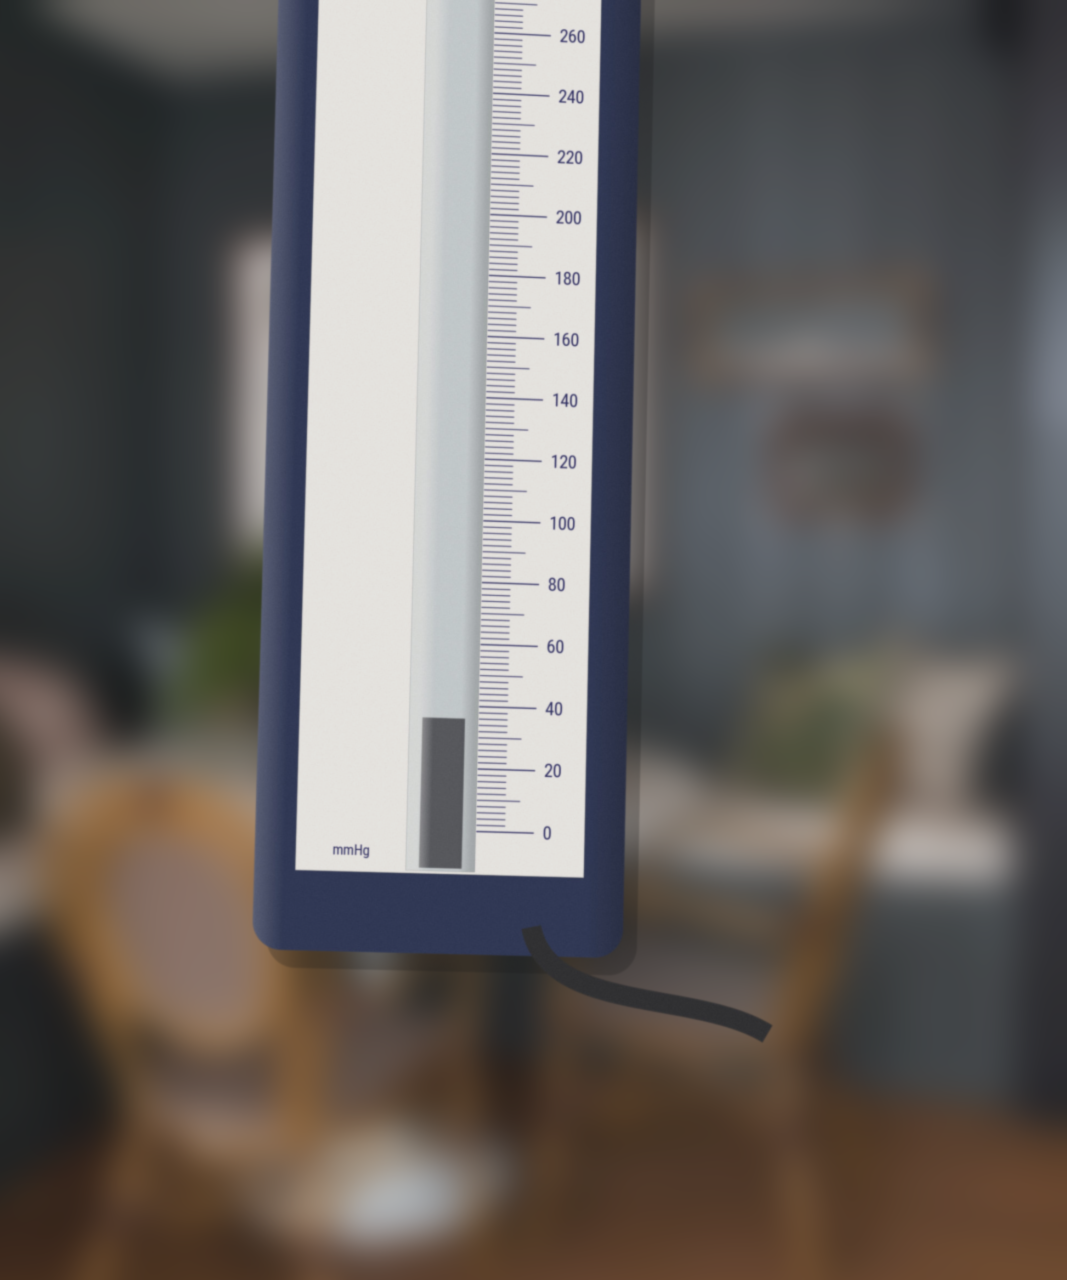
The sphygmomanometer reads 36mmHg
